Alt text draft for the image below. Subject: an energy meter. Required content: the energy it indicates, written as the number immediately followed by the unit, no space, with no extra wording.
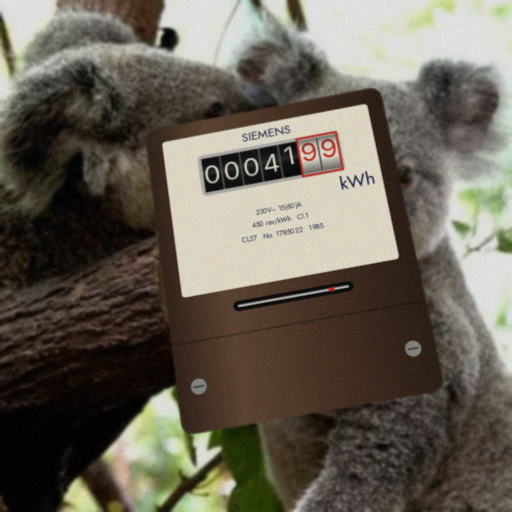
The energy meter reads 41.99kWh
